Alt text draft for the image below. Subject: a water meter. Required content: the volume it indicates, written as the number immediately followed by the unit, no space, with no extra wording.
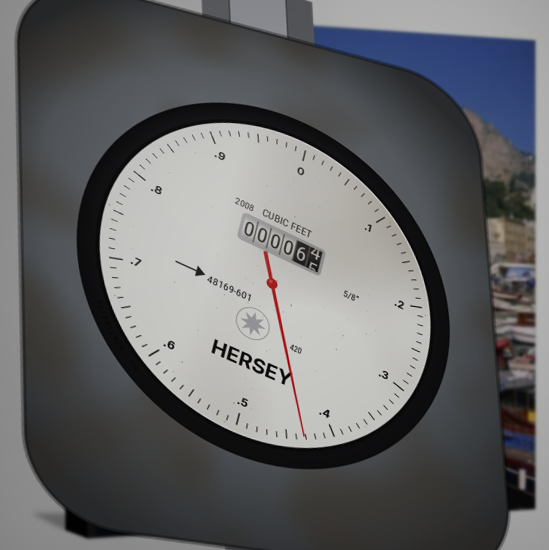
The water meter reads 64.43ft³
